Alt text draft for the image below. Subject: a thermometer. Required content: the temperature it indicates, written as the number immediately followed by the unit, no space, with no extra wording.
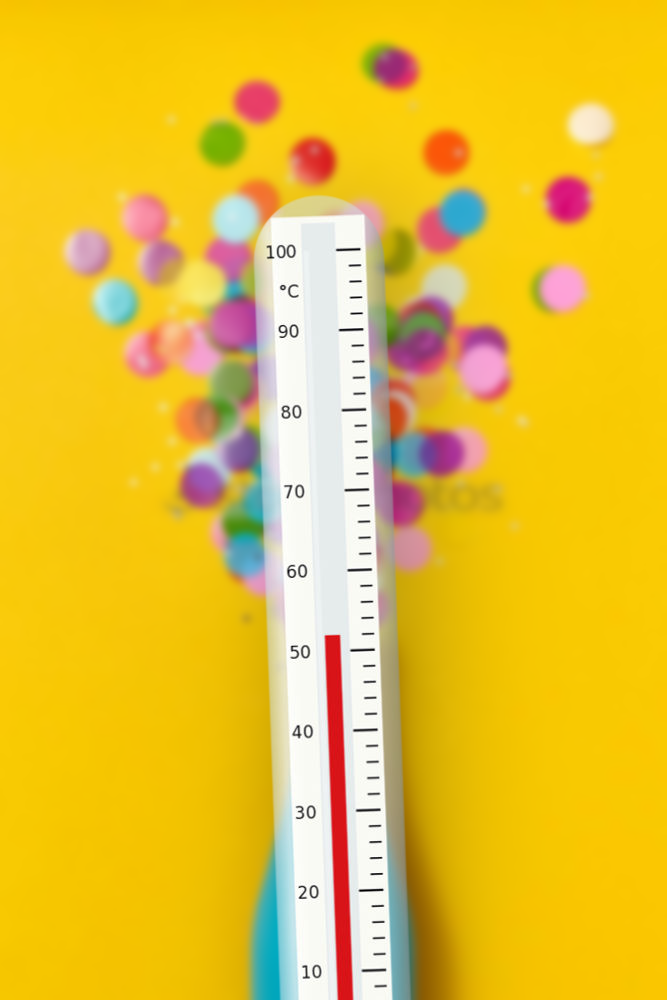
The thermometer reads 52°C
